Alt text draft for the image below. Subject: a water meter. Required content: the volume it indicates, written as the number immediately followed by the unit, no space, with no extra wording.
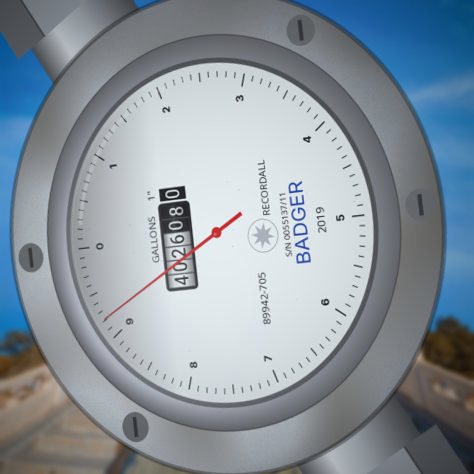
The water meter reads 4026079.2gal
